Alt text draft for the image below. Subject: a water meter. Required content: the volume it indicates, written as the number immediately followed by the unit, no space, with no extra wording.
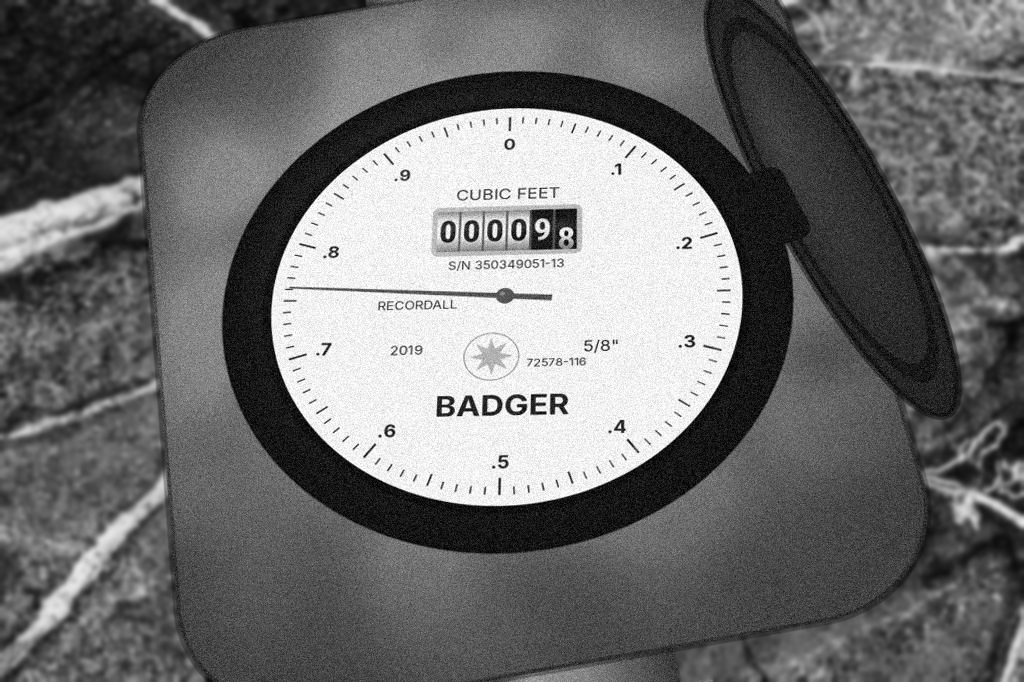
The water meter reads 97.76ft³
